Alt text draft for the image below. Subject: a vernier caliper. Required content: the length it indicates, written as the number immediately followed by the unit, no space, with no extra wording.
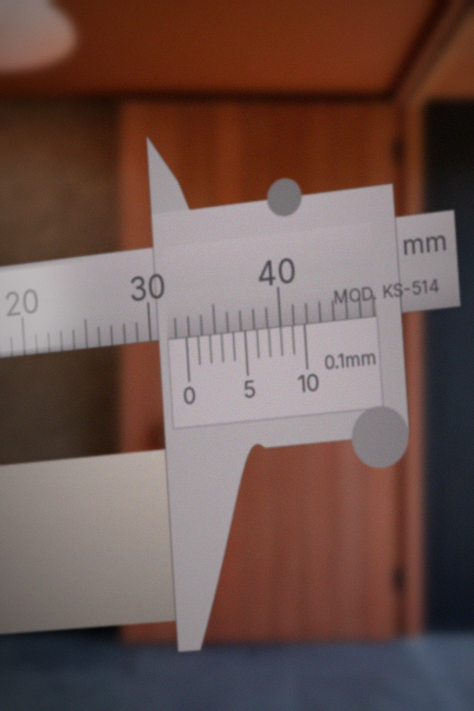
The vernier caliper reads 32.8mm
